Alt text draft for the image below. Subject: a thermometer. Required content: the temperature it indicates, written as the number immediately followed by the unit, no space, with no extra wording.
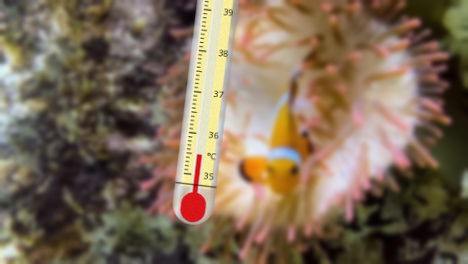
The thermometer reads 35.5°C
